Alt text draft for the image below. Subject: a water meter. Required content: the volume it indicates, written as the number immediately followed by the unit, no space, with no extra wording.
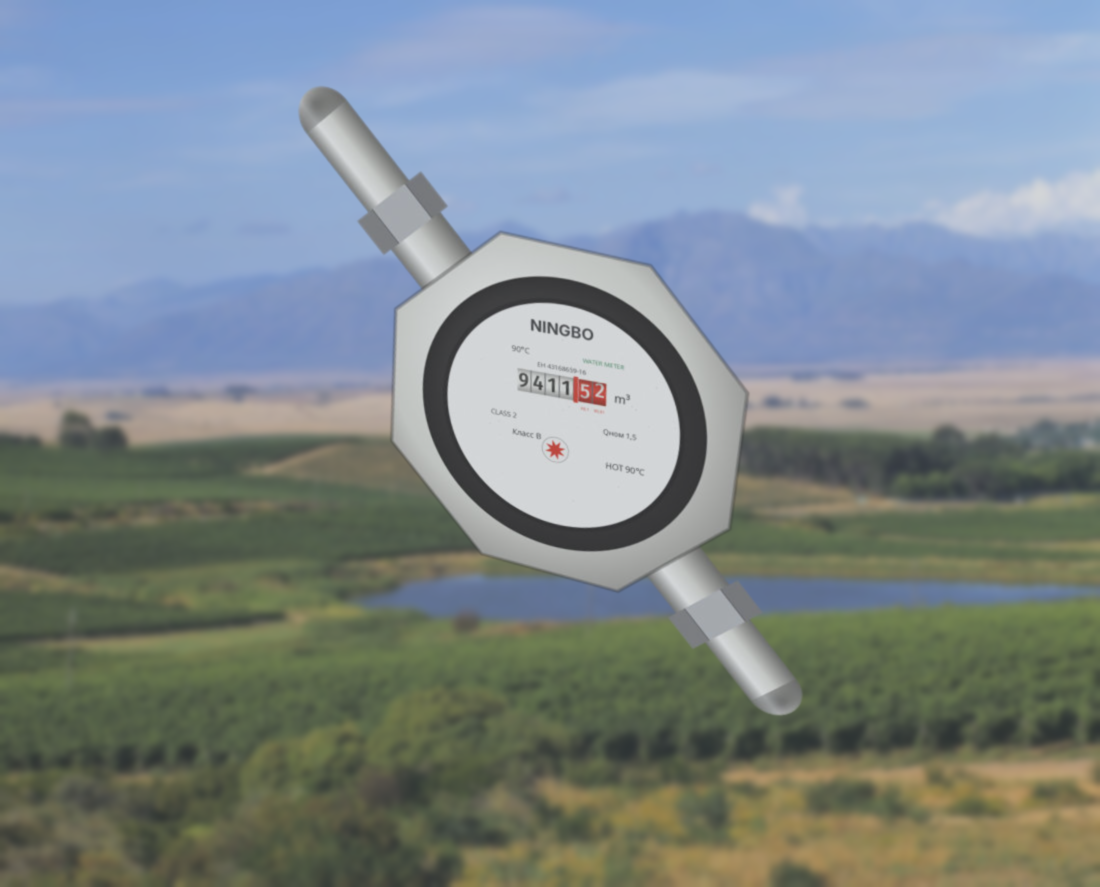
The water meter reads 9411.52m³
